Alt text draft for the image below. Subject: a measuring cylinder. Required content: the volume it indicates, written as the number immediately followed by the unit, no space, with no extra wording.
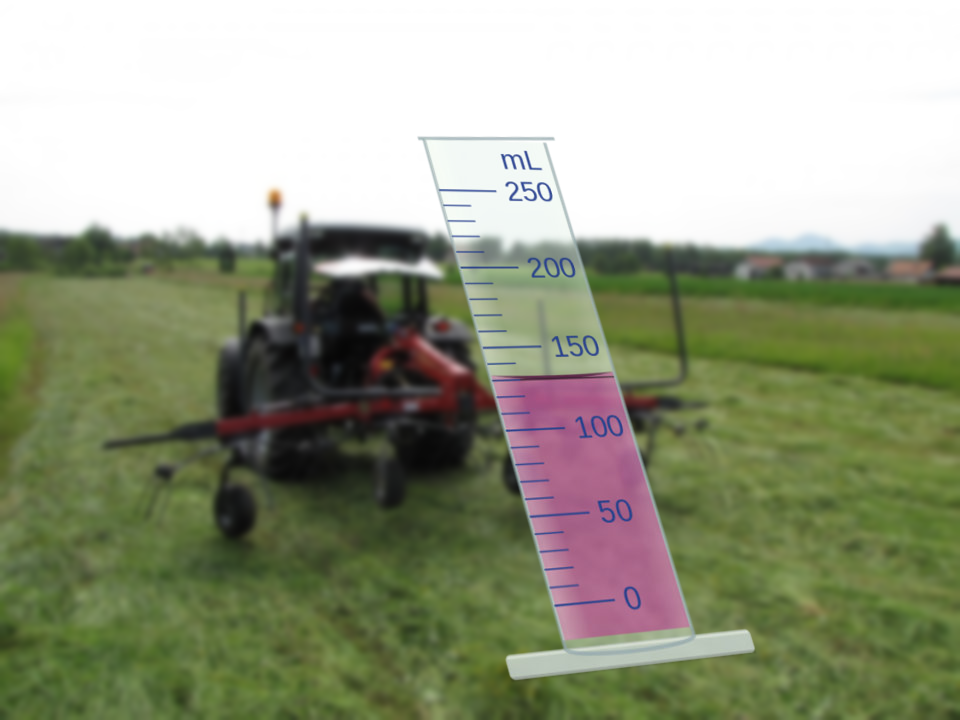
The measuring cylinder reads 130mL
